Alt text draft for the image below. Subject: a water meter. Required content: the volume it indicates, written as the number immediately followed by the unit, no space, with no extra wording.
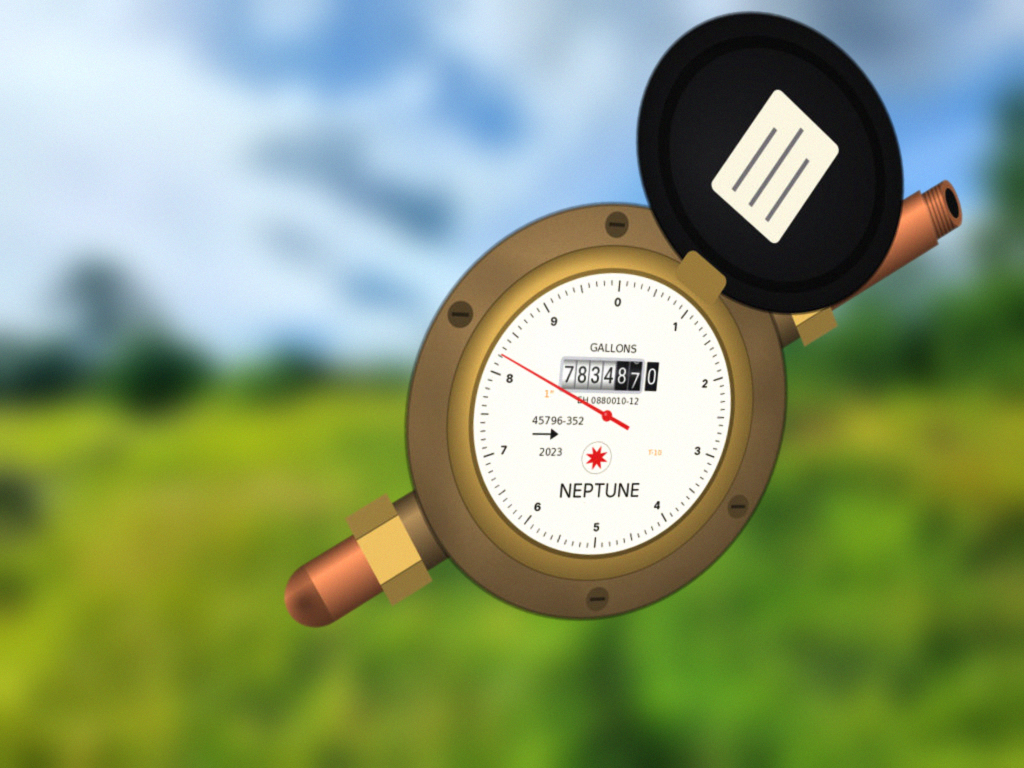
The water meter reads 7834868.2gal
